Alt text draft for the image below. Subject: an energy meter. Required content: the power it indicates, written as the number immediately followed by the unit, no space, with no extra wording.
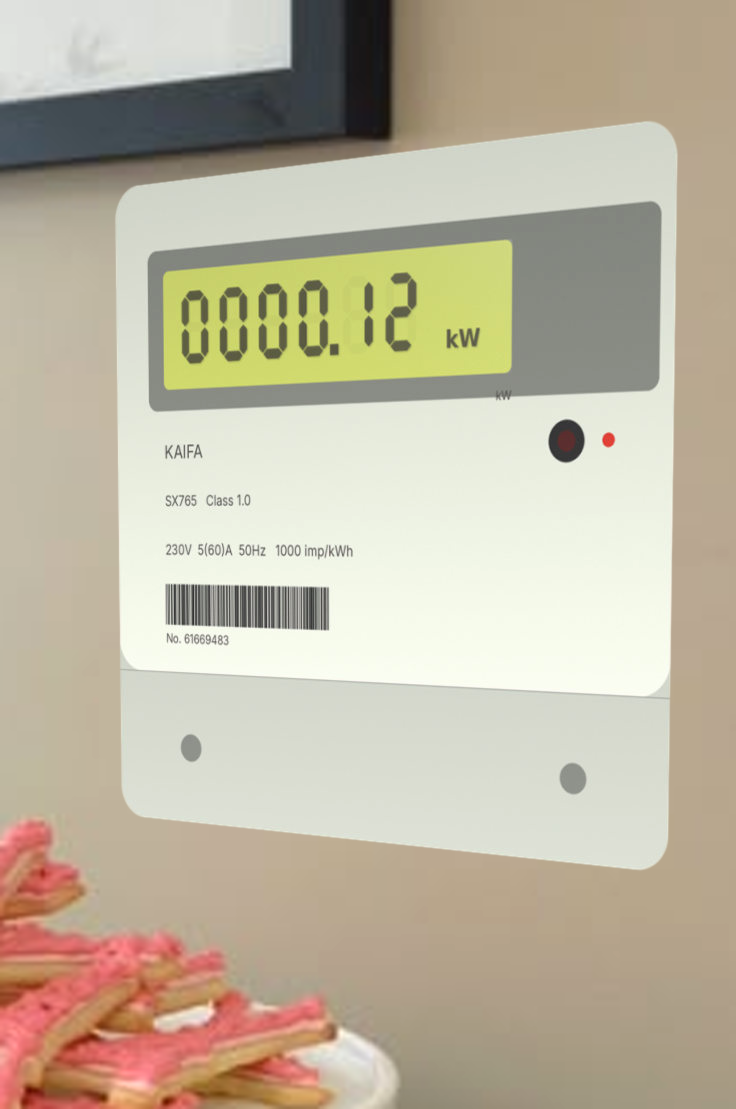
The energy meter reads 0.12kW
